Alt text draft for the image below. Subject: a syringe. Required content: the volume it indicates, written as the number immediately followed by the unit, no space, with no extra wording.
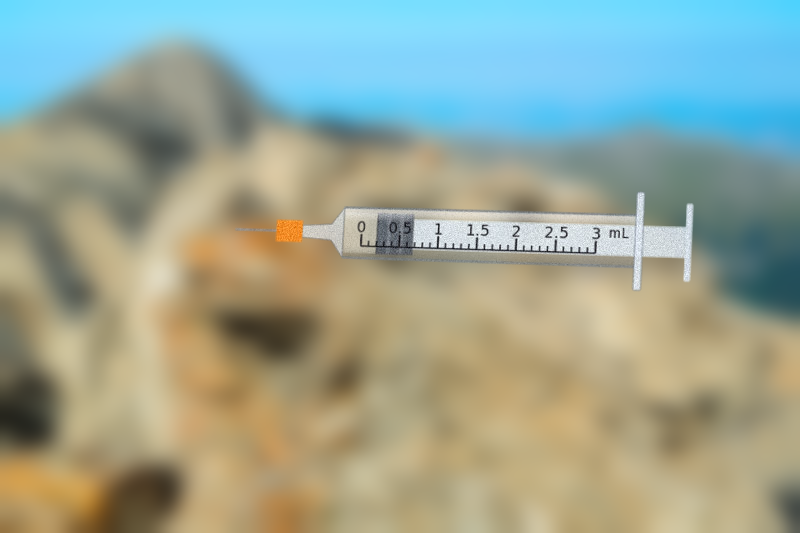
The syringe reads 0.2mL
